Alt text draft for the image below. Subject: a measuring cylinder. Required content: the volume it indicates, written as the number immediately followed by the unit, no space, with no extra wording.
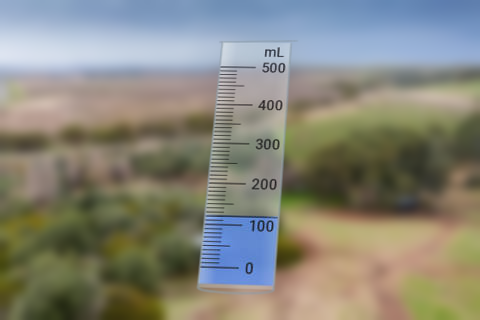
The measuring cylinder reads 120mL
